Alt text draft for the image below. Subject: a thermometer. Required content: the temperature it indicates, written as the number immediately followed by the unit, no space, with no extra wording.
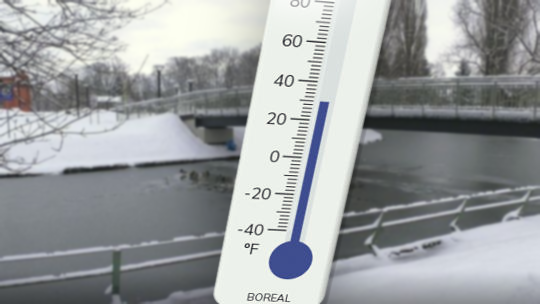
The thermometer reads 30°F
